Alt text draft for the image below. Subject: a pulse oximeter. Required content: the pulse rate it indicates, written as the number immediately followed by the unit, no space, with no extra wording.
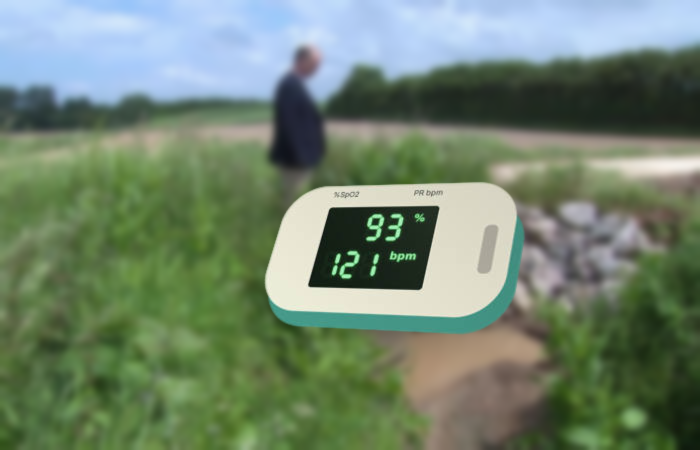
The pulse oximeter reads 121bpm
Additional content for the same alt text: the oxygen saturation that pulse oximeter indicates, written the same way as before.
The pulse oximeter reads 93%
